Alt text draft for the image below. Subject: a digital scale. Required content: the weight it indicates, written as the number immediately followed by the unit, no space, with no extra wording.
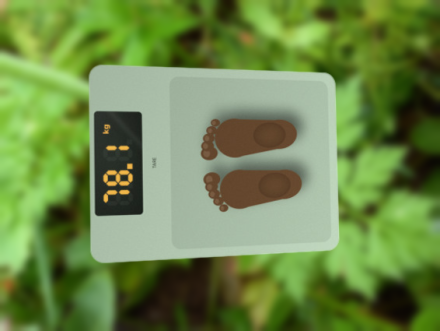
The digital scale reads 78.1kg
